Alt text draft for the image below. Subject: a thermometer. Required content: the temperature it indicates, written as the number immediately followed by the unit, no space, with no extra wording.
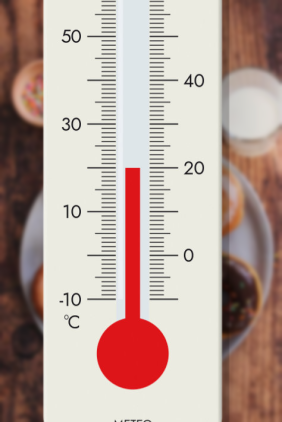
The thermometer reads 20°C
